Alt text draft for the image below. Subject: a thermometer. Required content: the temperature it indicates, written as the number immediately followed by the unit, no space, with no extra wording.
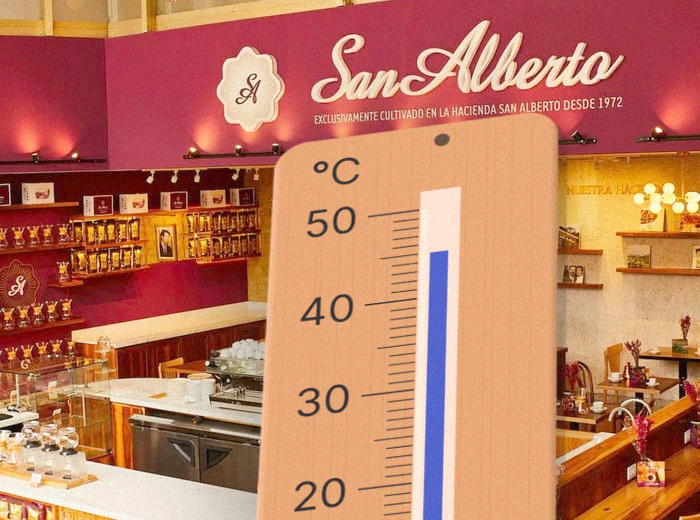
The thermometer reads 45°C
